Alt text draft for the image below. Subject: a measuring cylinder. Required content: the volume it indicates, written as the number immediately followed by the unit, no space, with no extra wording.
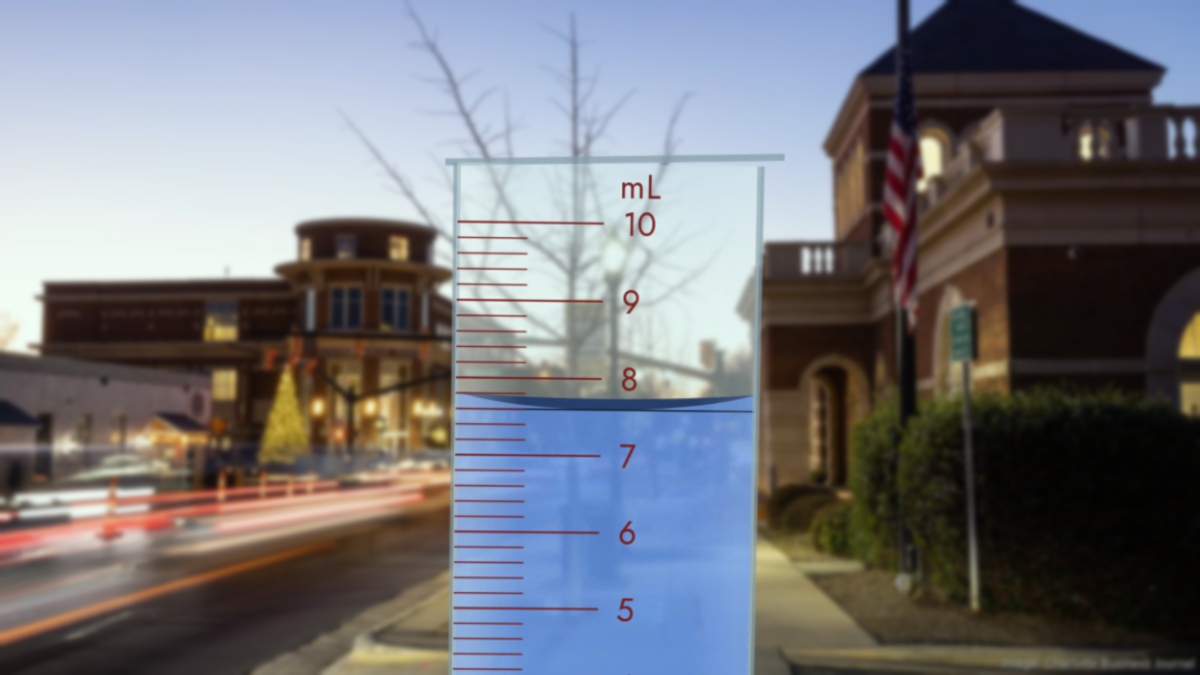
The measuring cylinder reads 7.6mL
